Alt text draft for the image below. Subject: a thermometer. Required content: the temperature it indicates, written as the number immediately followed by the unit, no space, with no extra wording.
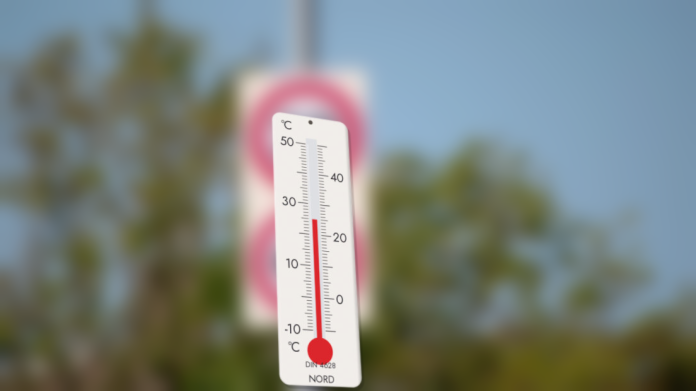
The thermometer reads 25°C
